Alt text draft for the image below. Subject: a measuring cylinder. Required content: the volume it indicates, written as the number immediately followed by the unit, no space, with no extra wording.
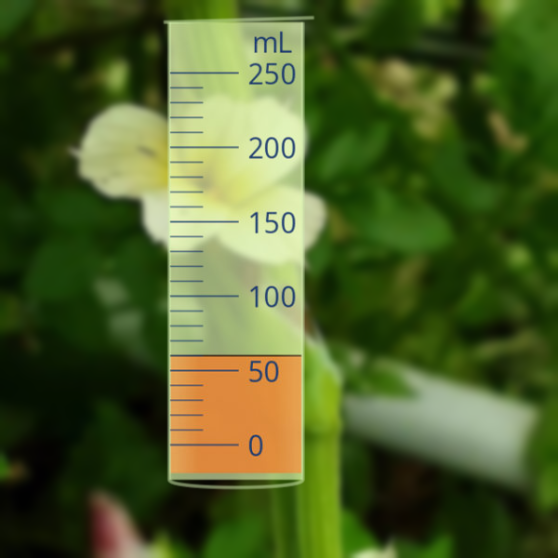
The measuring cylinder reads 60mL
